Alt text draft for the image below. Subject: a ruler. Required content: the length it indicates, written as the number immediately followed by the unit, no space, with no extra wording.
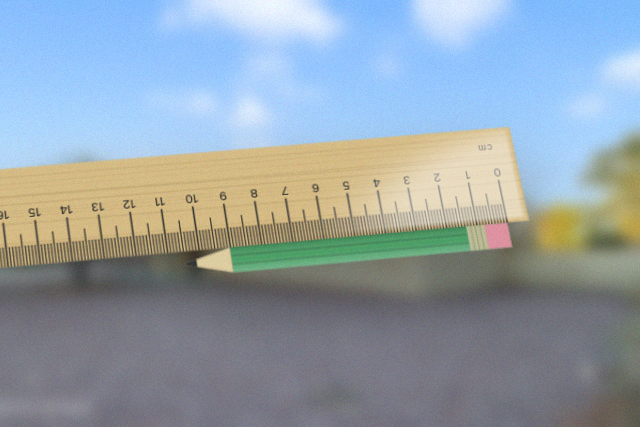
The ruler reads 10.5cm
